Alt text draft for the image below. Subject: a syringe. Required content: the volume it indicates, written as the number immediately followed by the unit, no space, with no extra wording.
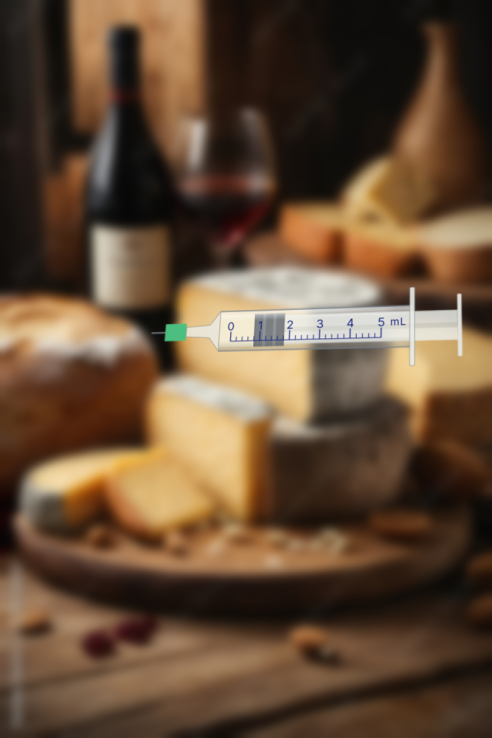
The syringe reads 0.8mL
